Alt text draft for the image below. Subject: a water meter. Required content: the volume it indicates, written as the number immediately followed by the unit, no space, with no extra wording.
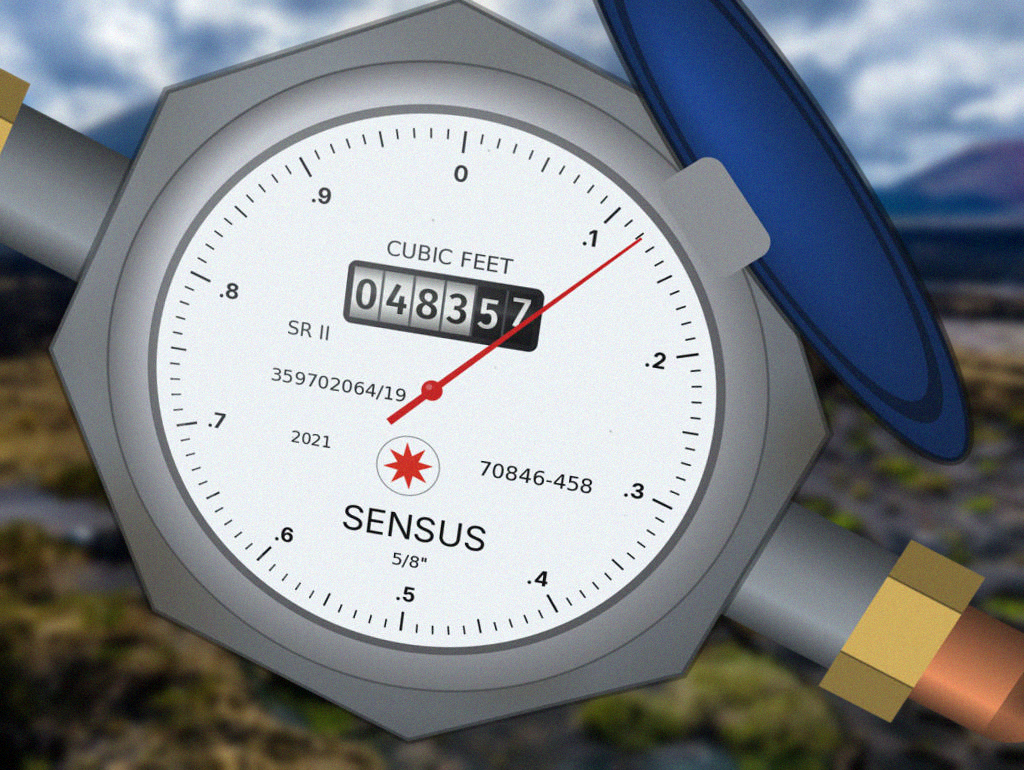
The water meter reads 48357.12ft³
